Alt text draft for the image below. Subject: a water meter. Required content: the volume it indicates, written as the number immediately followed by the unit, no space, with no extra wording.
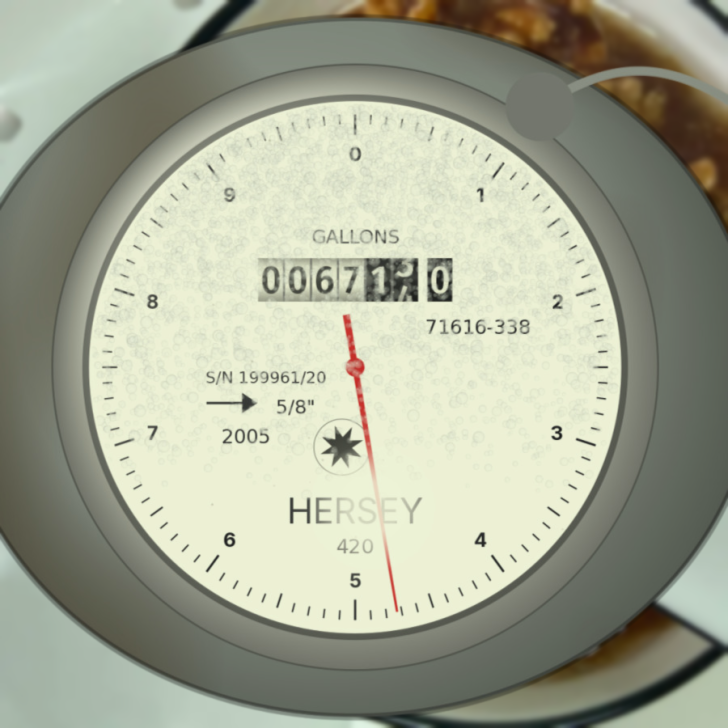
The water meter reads 67134.7gal
